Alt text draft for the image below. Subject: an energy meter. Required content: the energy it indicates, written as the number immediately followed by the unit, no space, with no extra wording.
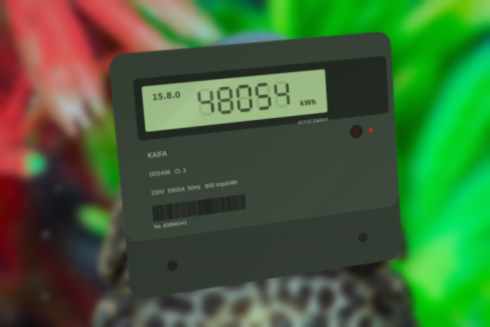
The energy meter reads 48054kWh
